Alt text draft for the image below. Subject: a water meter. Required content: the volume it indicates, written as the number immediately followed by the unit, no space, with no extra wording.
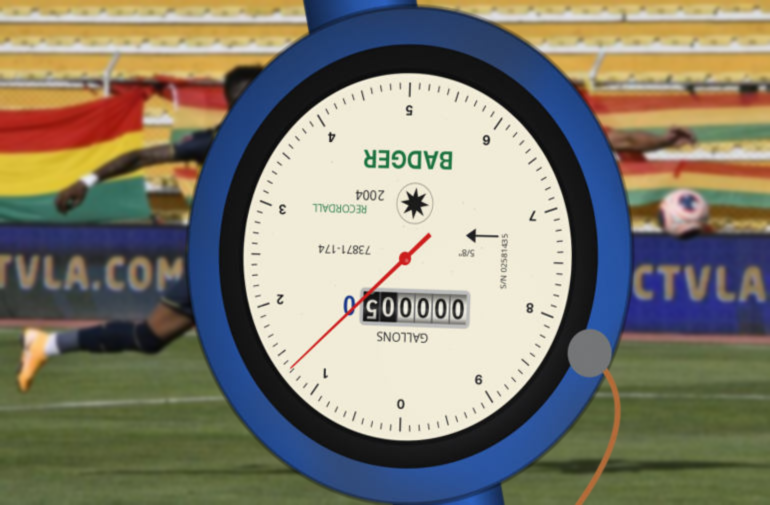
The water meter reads 51.3gal
